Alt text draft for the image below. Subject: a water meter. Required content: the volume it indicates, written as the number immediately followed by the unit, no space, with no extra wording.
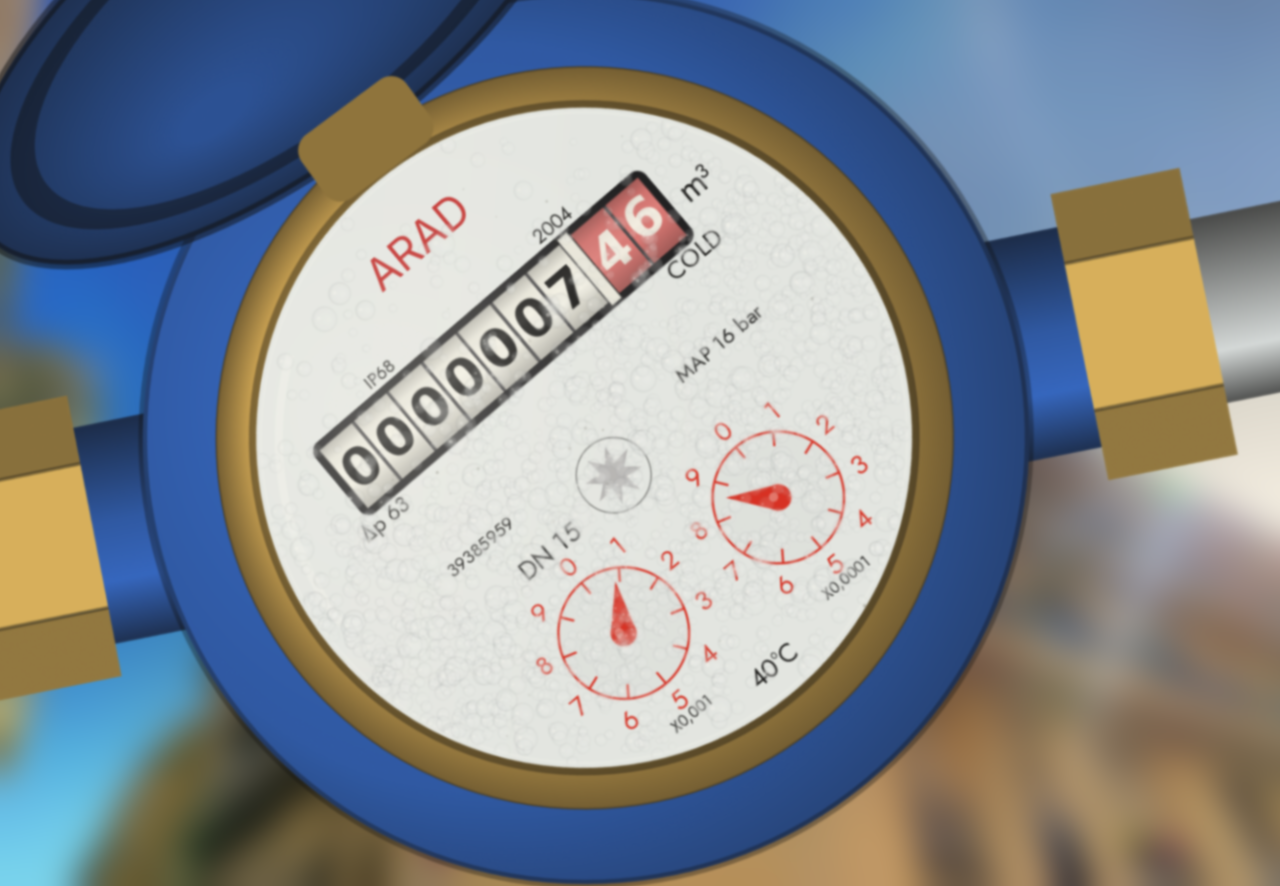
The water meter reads 7.4608m³
